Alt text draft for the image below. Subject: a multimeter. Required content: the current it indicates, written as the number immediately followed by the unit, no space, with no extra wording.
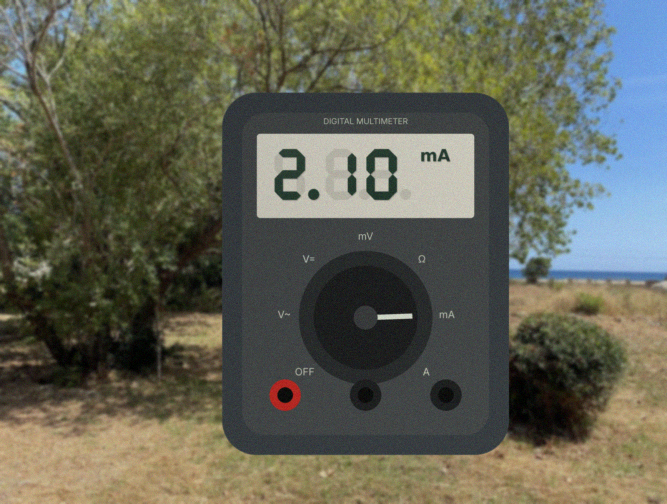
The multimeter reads 2.10mA
